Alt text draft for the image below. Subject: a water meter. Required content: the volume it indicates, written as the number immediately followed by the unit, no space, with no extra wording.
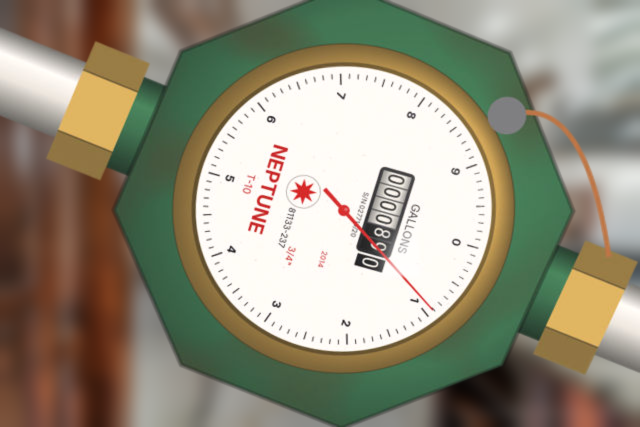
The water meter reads 890.9gal
